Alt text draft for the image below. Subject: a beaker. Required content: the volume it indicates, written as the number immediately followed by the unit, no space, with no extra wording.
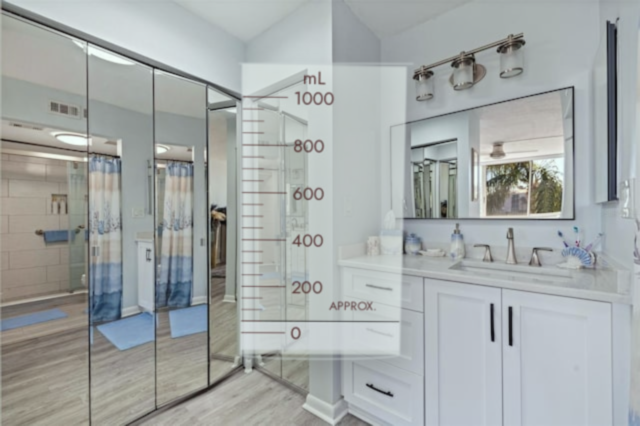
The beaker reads 50mL
